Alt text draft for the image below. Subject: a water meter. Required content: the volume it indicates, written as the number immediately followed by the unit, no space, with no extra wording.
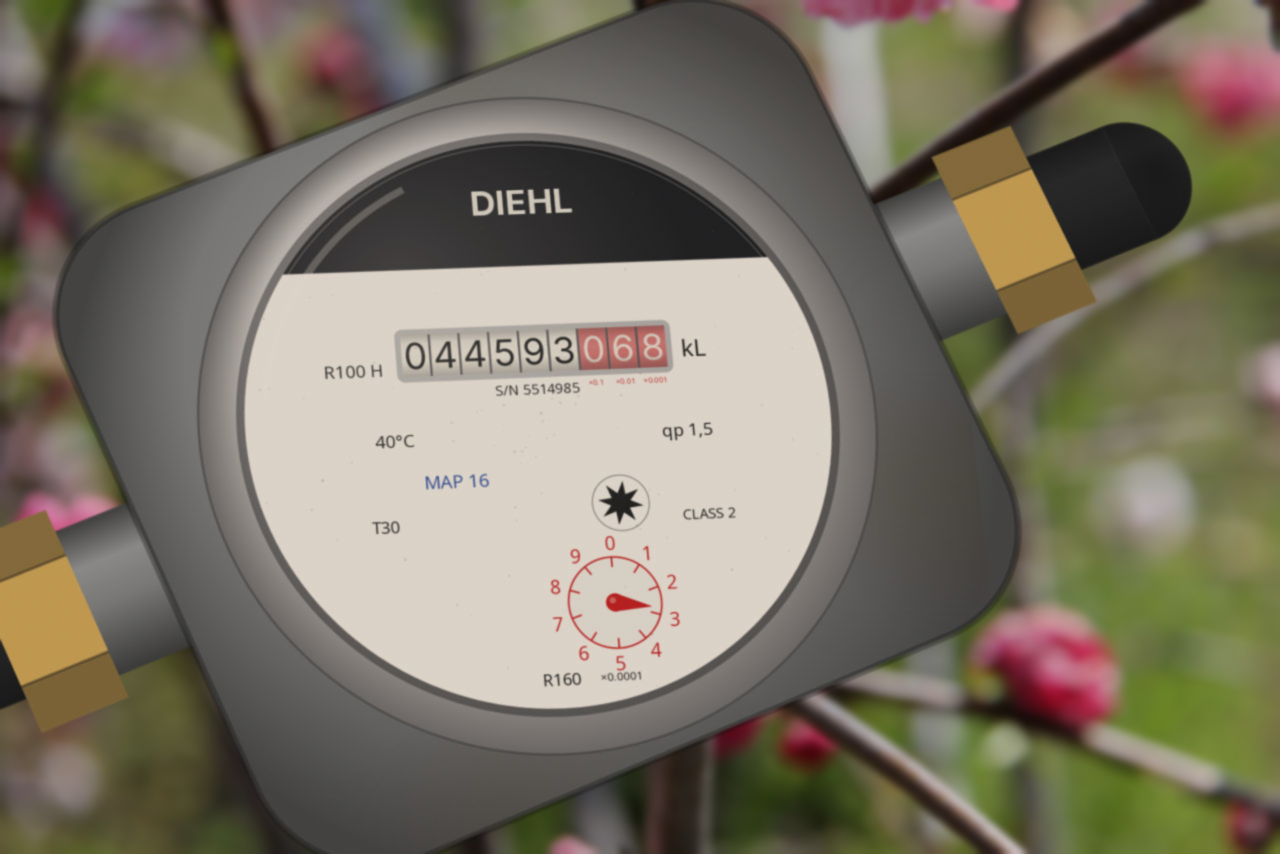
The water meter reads 44593.0682kL
